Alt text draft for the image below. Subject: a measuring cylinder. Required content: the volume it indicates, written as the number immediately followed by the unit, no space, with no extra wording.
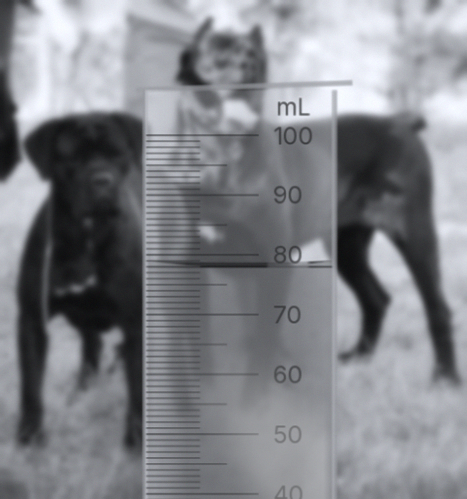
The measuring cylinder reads 78mL
